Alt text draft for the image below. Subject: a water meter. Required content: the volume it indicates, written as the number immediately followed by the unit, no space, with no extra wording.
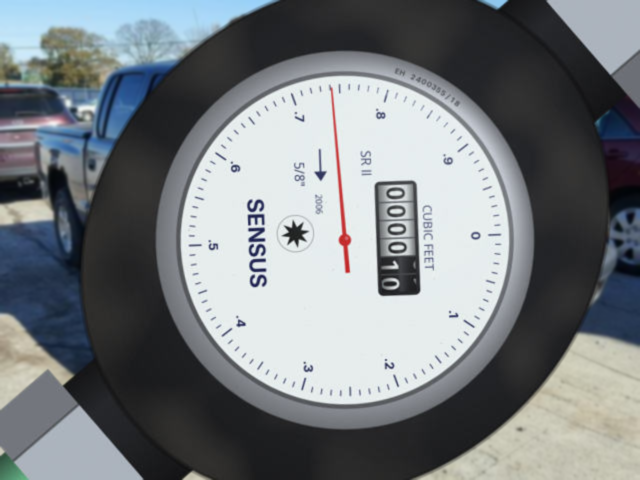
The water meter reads 9.74ft³
